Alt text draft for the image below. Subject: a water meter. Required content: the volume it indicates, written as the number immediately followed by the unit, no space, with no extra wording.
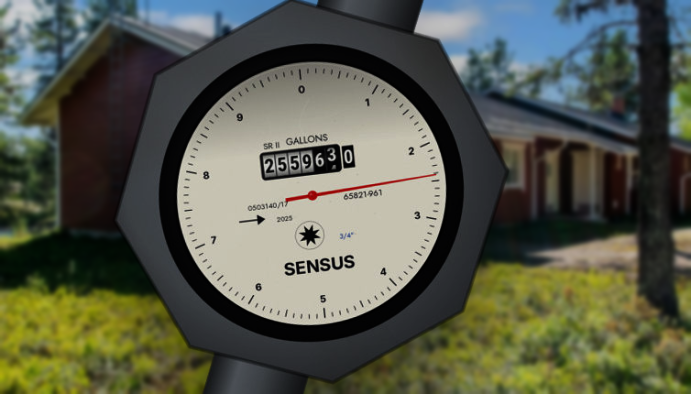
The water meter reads 2559632.4gal
